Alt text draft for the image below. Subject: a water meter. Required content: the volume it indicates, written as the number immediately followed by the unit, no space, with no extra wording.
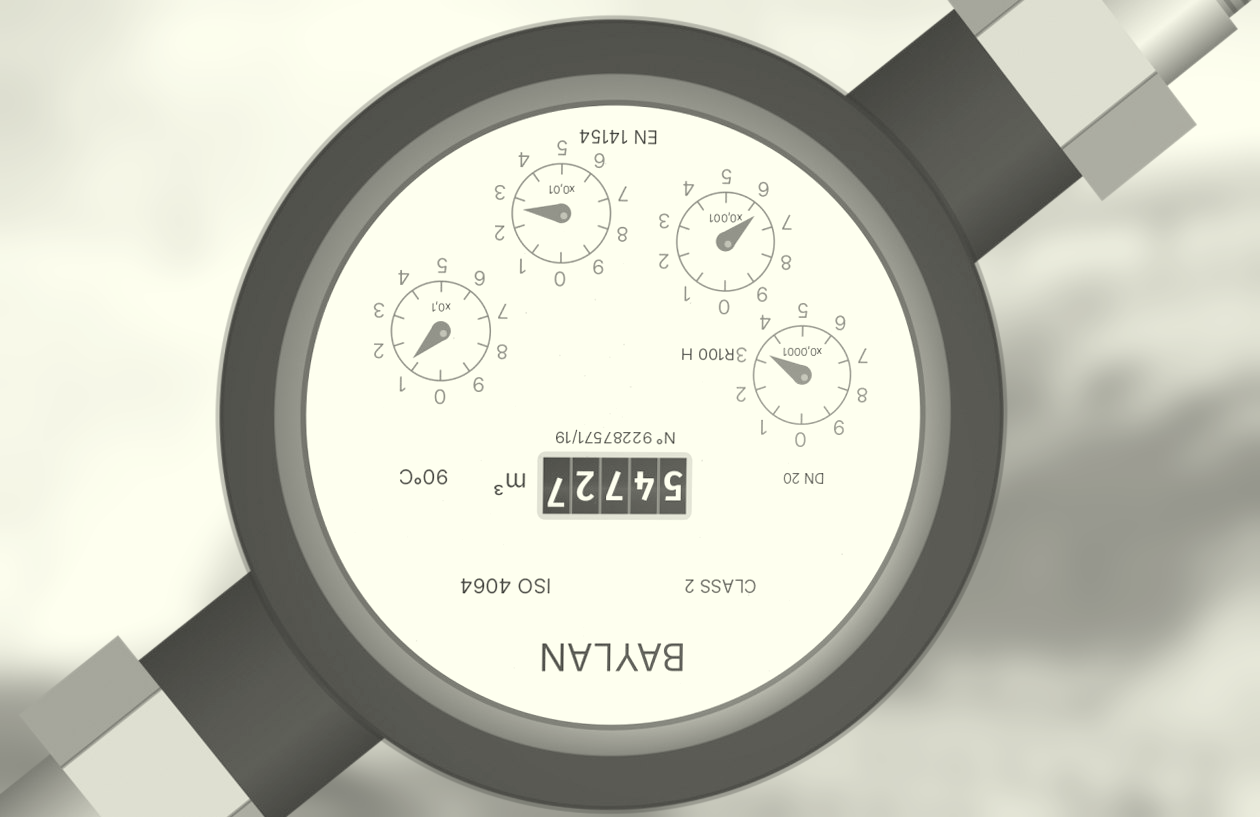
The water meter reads 54727.1263m³
